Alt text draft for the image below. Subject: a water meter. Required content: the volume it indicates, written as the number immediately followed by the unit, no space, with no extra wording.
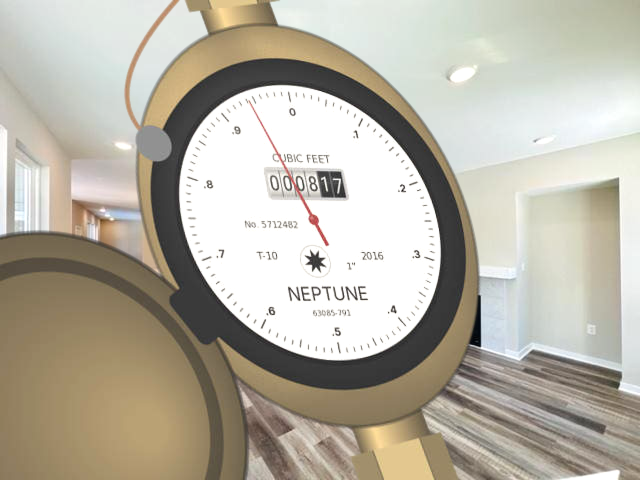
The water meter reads 816.94ft³
